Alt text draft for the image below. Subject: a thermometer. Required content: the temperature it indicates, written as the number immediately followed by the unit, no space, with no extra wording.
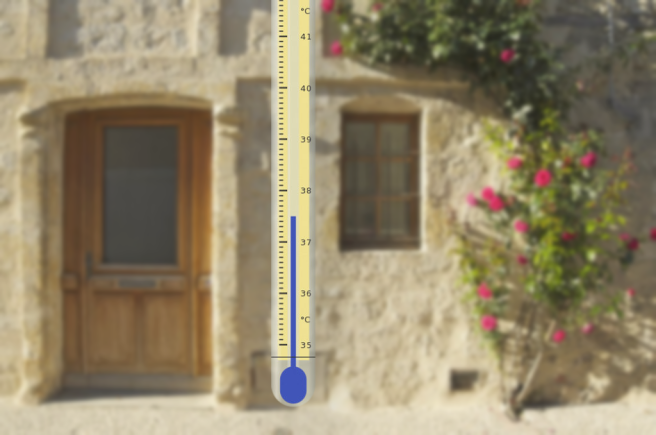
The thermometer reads 37.5°C
